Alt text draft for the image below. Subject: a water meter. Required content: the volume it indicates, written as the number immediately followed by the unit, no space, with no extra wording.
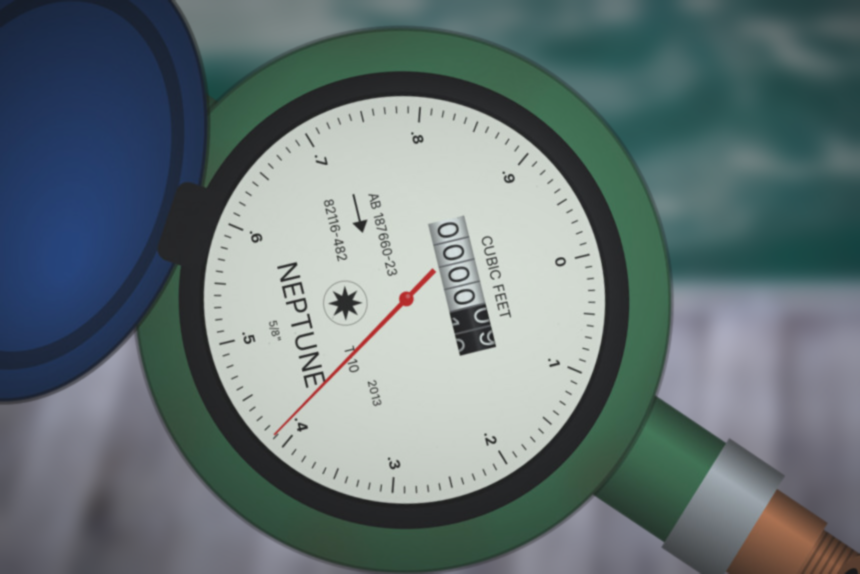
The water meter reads 9.41ft³
